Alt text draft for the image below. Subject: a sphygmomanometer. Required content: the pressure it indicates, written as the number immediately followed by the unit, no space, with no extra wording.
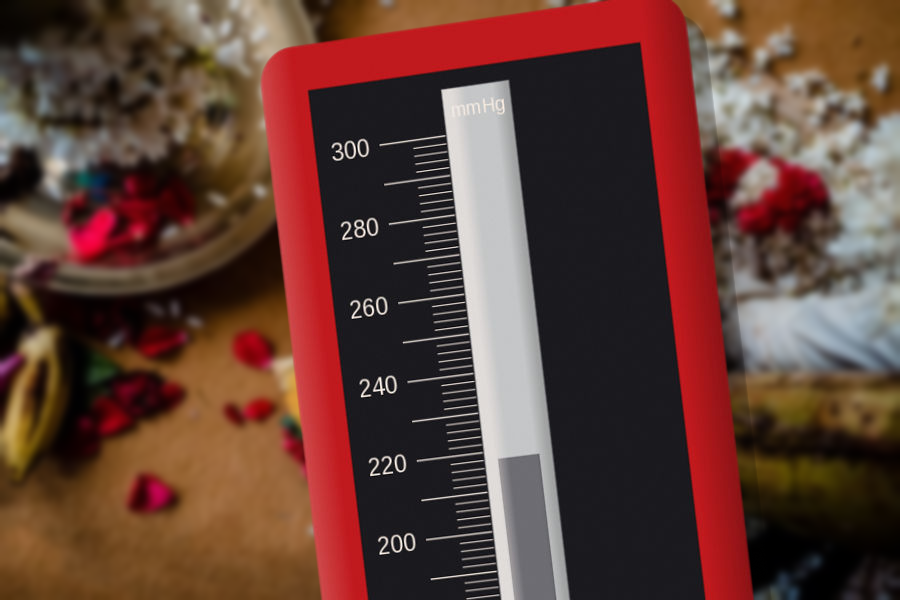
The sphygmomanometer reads 218mmHg
